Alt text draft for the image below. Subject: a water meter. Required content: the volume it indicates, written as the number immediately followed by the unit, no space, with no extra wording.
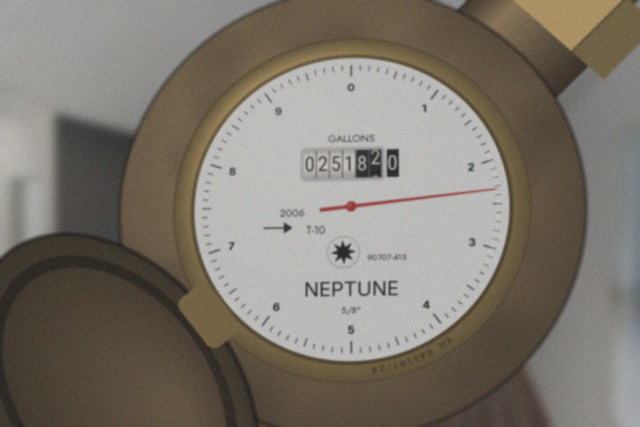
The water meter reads 251822.3gal
